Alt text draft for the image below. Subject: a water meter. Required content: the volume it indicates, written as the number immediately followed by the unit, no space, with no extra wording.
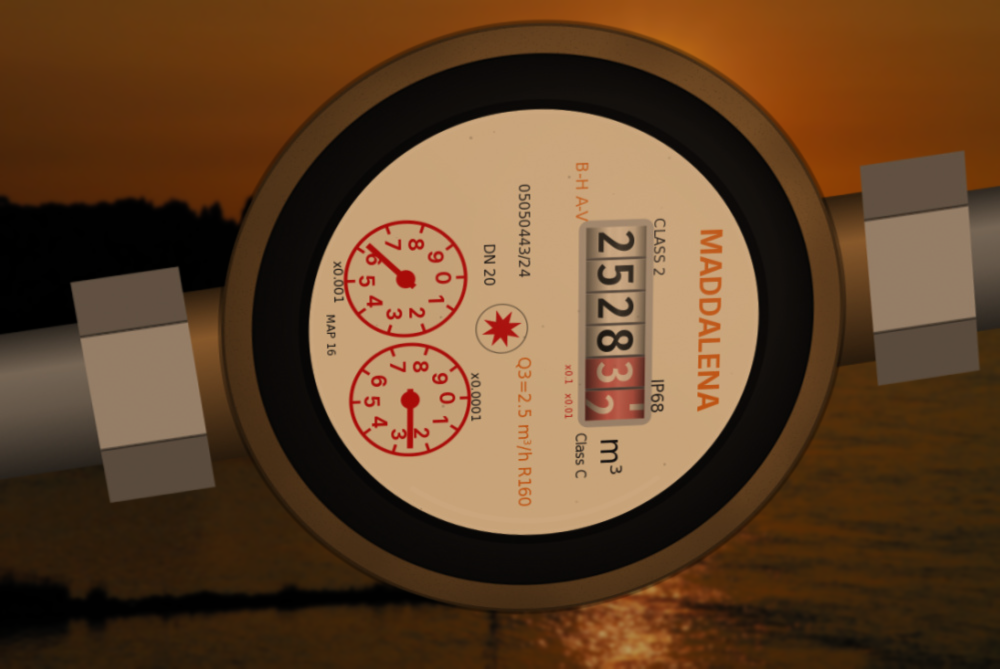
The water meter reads 2528.3162m³
